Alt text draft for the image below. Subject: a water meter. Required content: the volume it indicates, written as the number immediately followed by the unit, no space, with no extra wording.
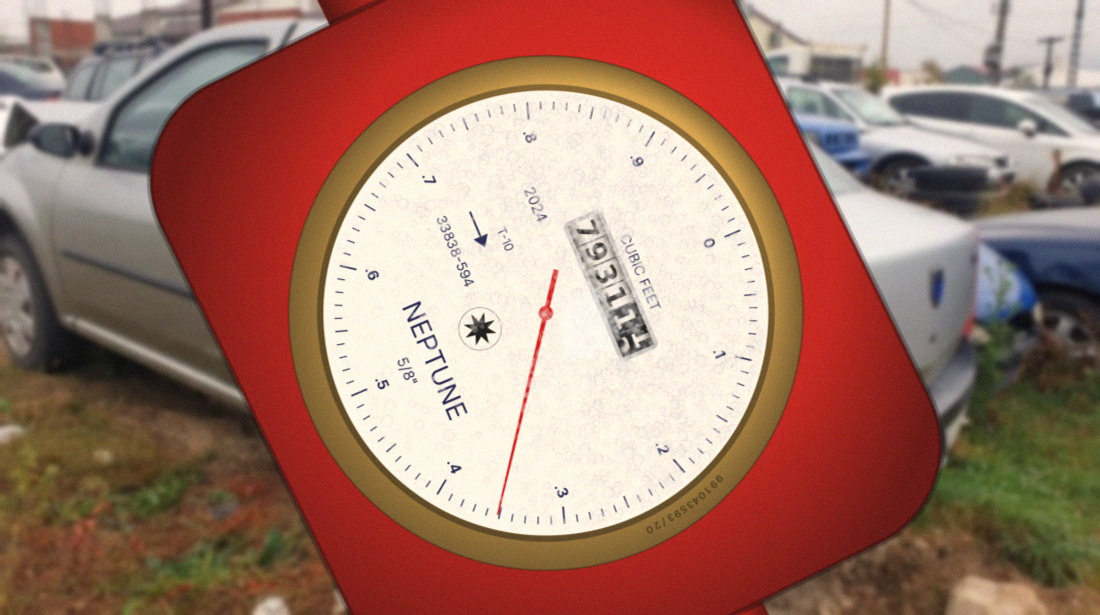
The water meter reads 793111.35ft³
